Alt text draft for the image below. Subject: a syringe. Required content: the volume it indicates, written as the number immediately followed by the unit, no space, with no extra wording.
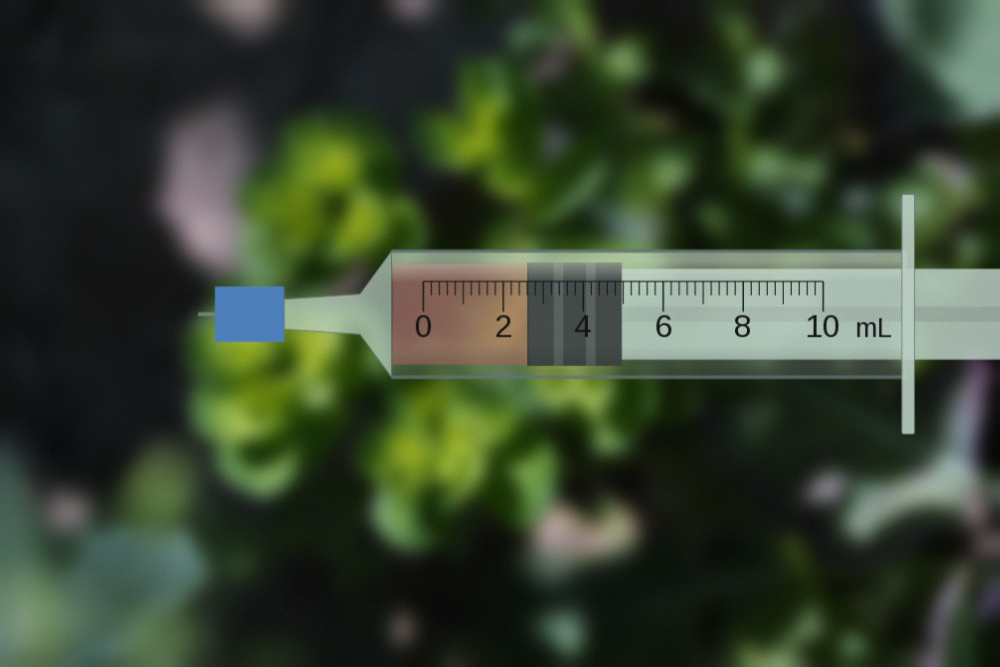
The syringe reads 2.6mL
